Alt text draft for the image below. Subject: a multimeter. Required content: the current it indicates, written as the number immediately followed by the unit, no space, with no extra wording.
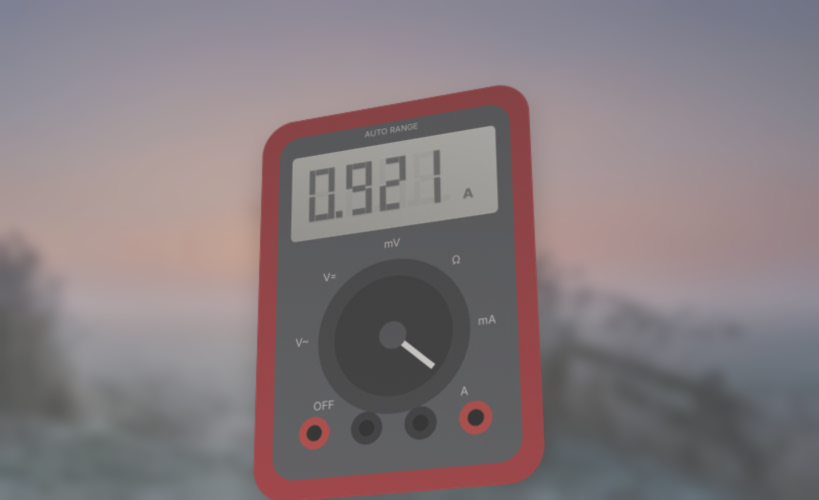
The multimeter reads 0.921A
